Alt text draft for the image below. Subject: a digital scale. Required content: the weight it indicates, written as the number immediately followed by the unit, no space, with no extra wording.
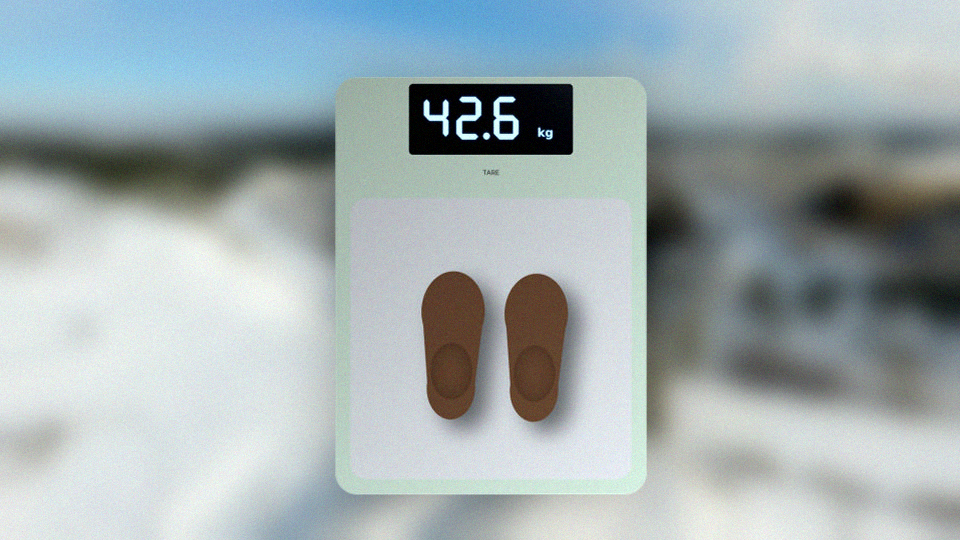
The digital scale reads 42.6kg
